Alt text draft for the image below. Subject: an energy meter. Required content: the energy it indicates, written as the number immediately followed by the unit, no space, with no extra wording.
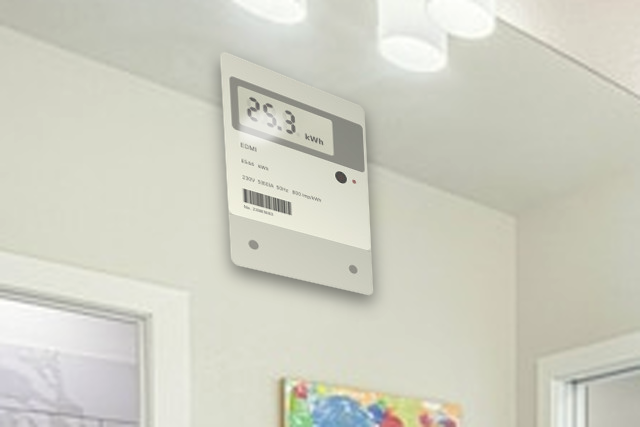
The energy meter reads 25.3kWh
